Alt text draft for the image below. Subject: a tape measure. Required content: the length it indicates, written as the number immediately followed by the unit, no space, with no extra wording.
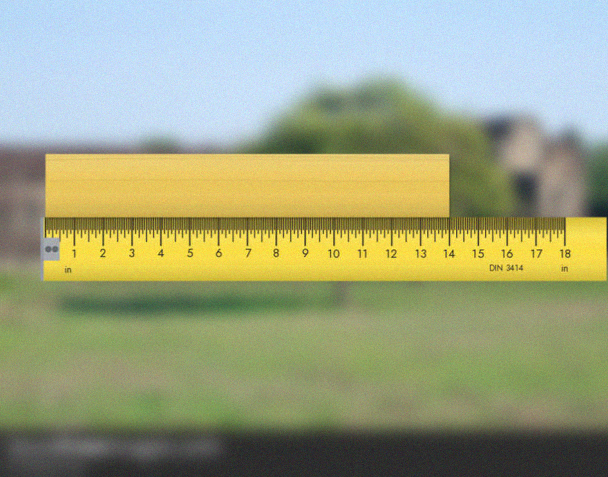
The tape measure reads 14in
